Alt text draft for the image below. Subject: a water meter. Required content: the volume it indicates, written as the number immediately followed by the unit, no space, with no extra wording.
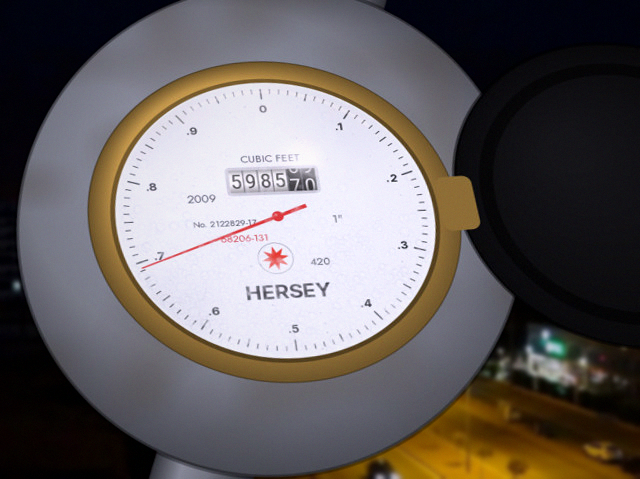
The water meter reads 598569.69ft³
